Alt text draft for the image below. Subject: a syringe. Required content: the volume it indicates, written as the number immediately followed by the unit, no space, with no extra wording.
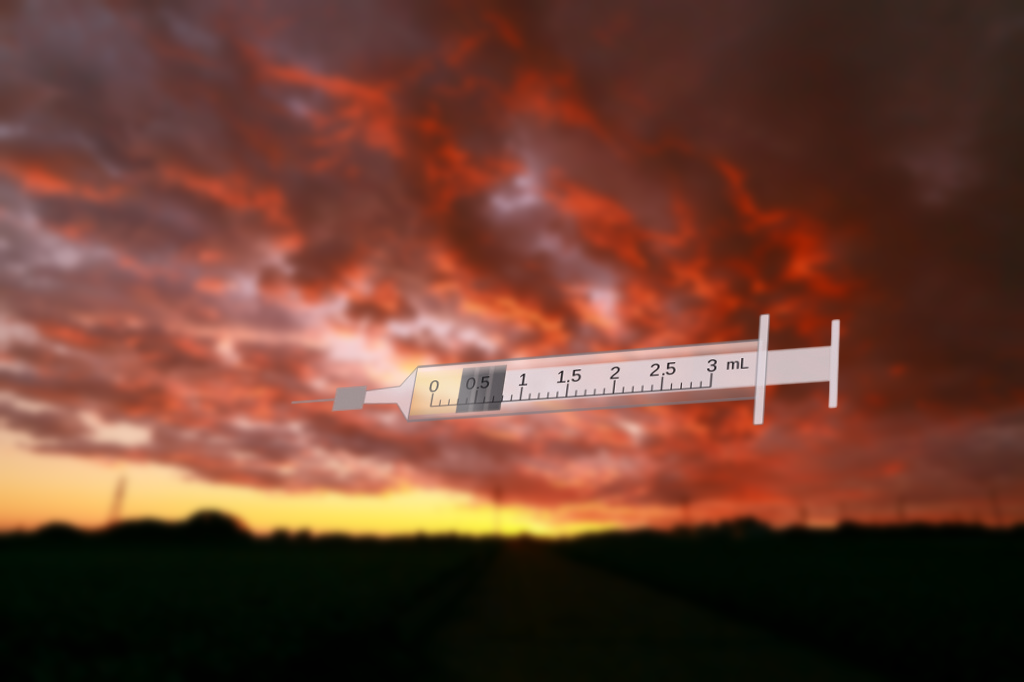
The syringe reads 0.3mL
